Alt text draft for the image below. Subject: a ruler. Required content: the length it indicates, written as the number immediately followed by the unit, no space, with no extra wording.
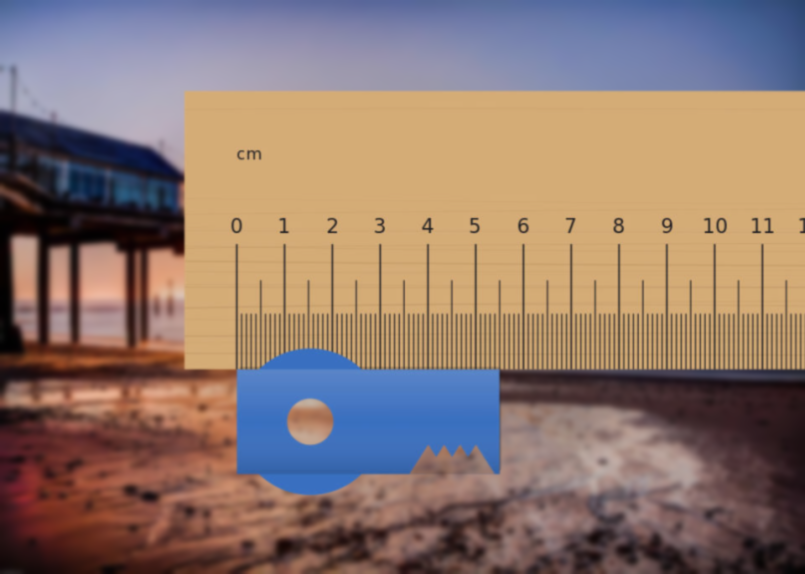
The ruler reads 5.5cm
